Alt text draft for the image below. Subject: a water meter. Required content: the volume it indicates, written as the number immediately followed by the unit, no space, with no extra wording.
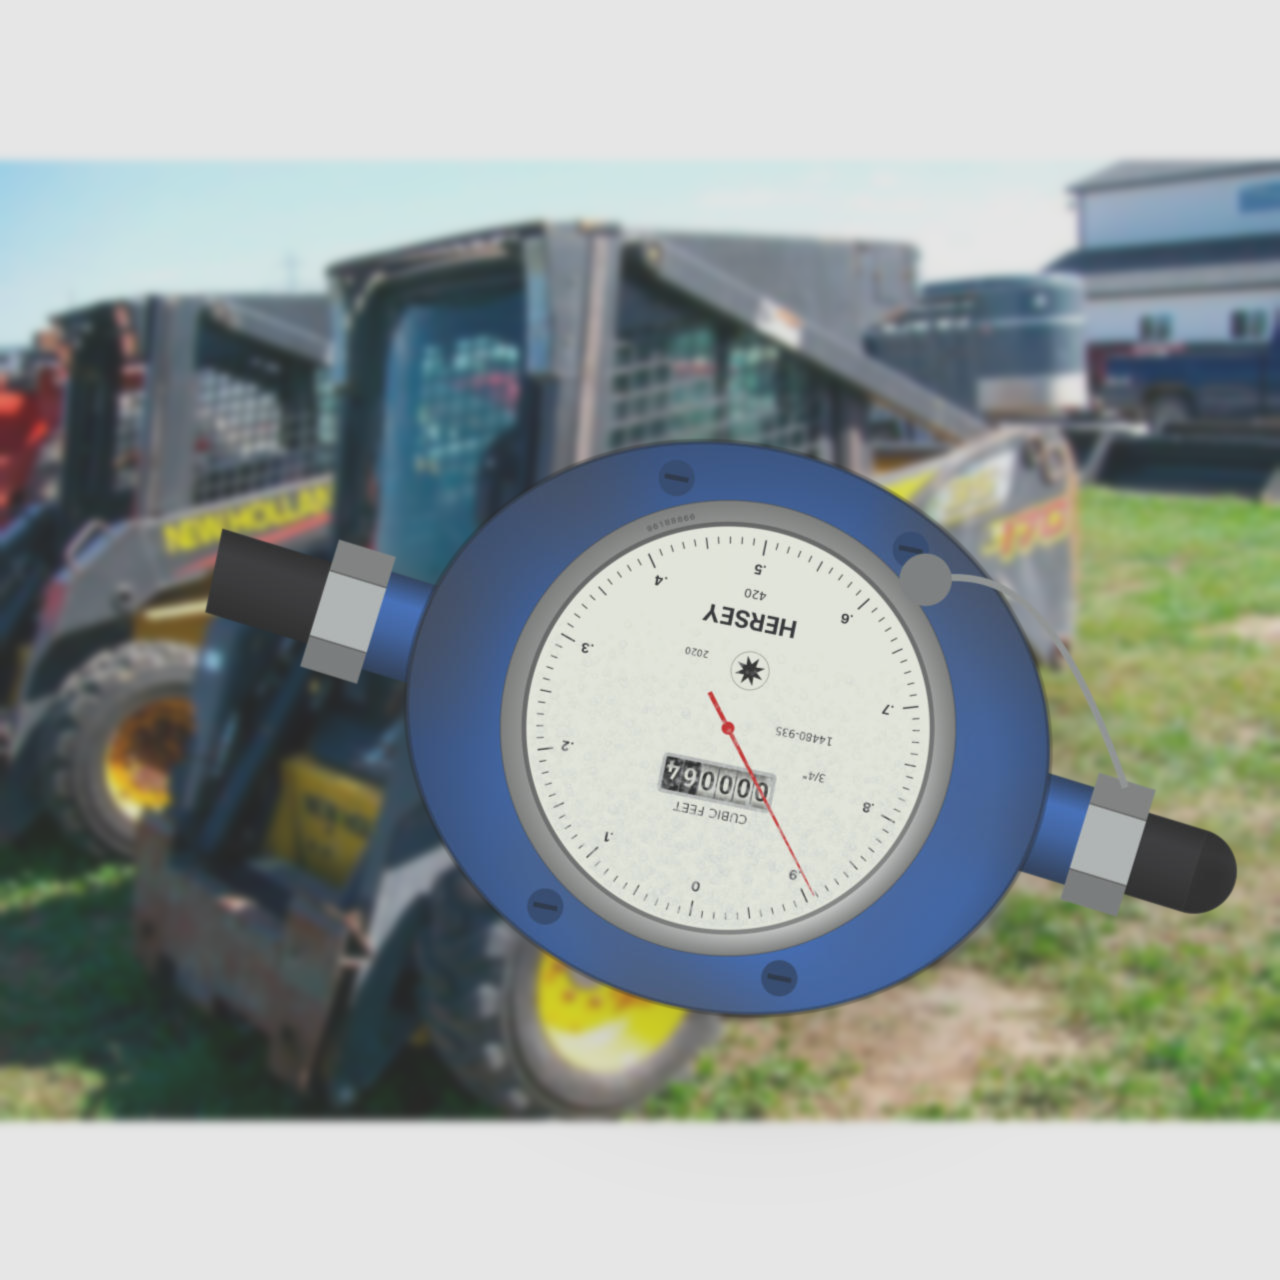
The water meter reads 63.89ft³
